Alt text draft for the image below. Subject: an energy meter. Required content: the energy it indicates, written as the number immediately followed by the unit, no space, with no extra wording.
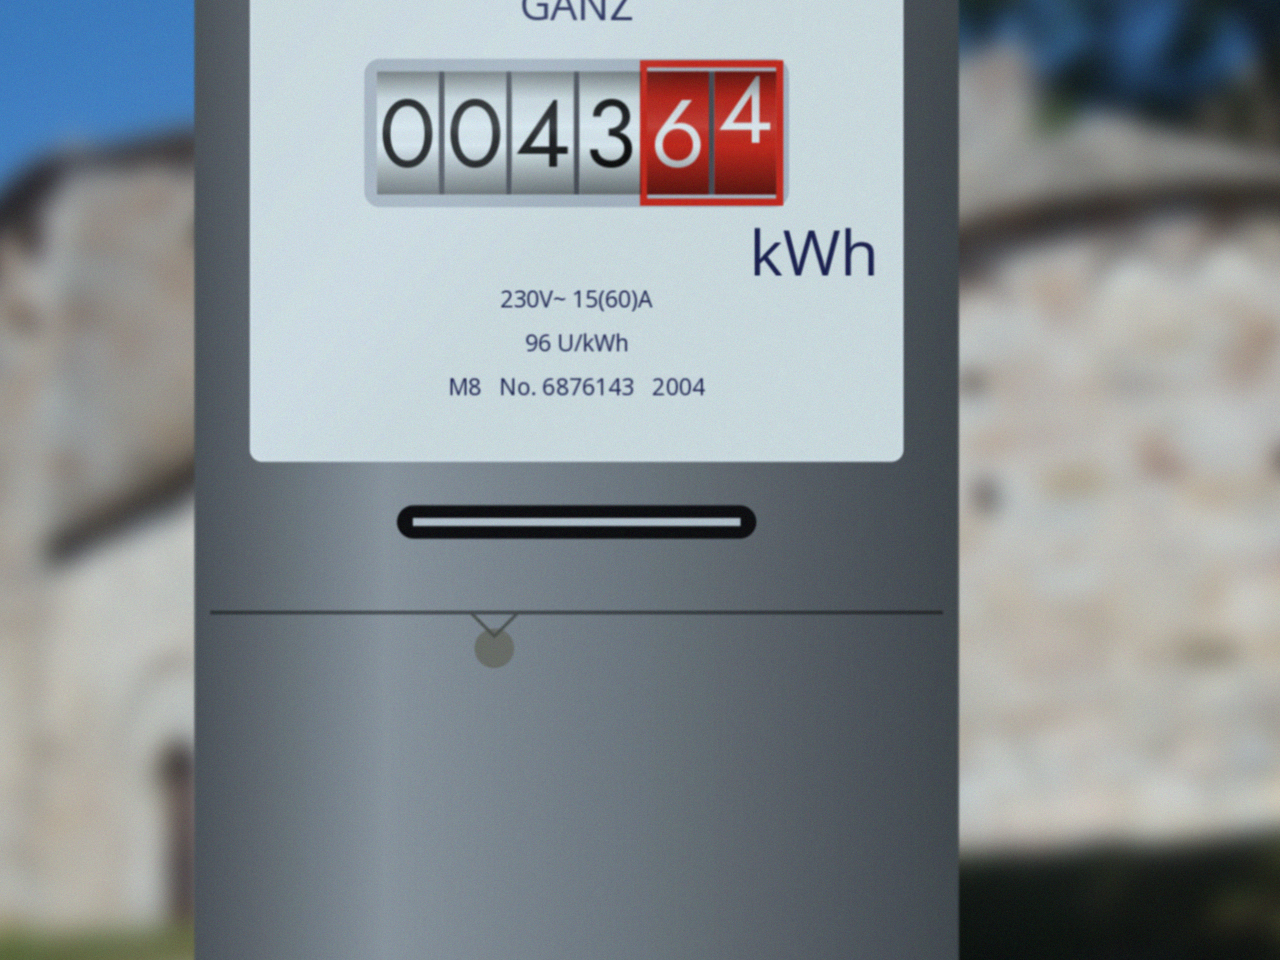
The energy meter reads 43.64kWh
